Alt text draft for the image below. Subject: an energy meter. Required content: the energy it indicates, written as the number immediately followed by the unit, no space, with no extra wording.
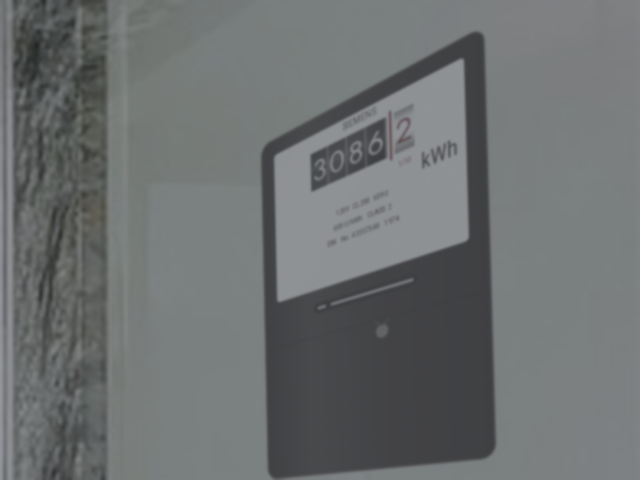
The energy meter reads 3086.2kWh
